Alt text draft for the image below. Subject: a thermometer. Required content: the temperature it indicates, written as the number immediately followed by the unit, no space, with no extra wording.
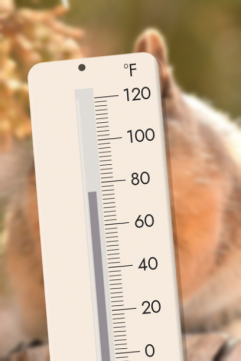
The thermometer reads 76°F
